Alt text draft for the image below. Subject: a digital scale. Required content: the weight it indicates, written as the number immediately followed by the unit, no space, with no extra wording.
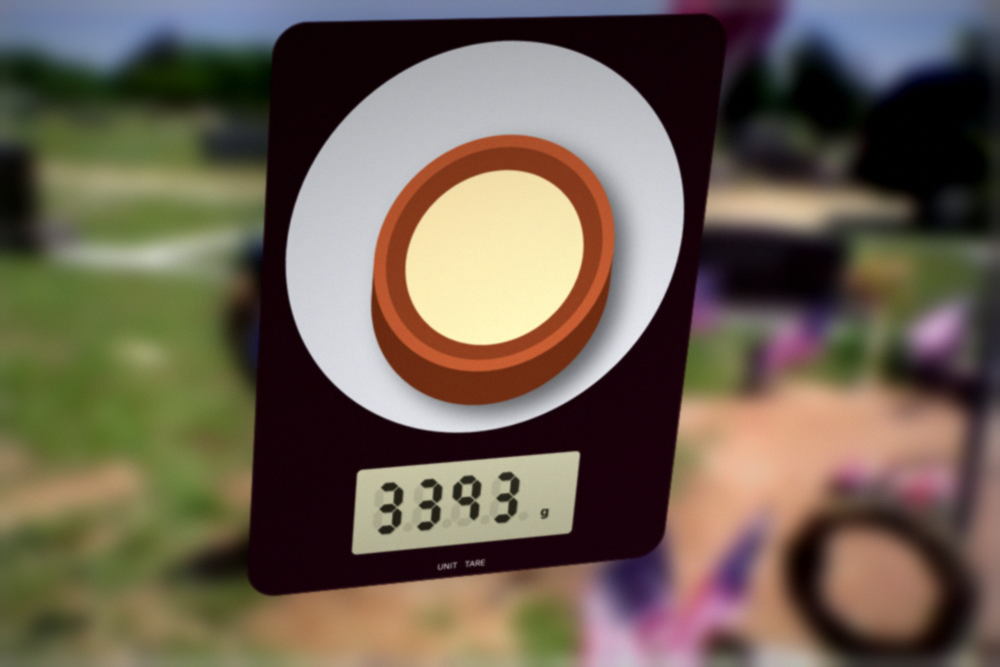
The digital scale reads 3393g
